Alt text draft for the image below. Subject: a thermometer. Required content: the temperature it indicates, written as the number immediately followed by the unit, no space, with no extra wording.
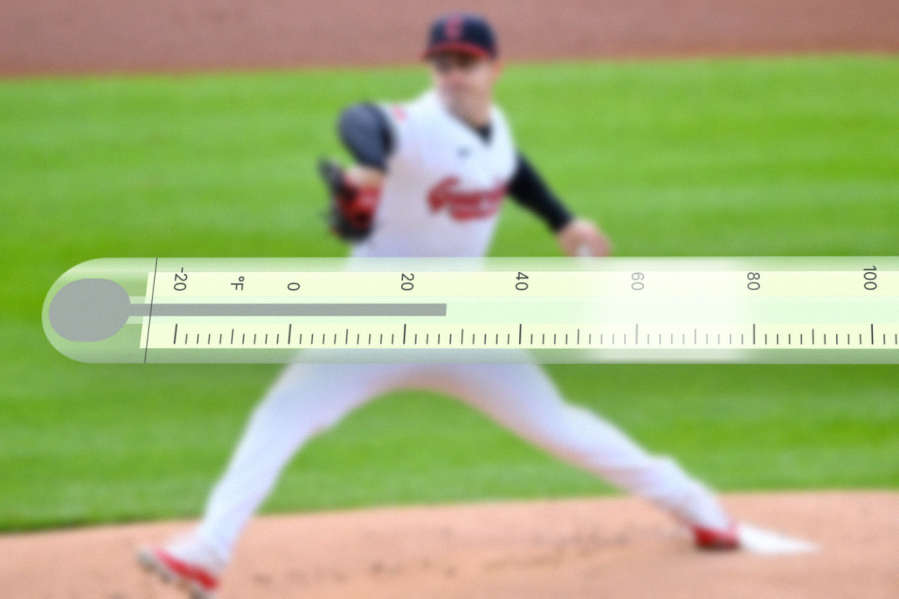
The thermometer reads 27°F
